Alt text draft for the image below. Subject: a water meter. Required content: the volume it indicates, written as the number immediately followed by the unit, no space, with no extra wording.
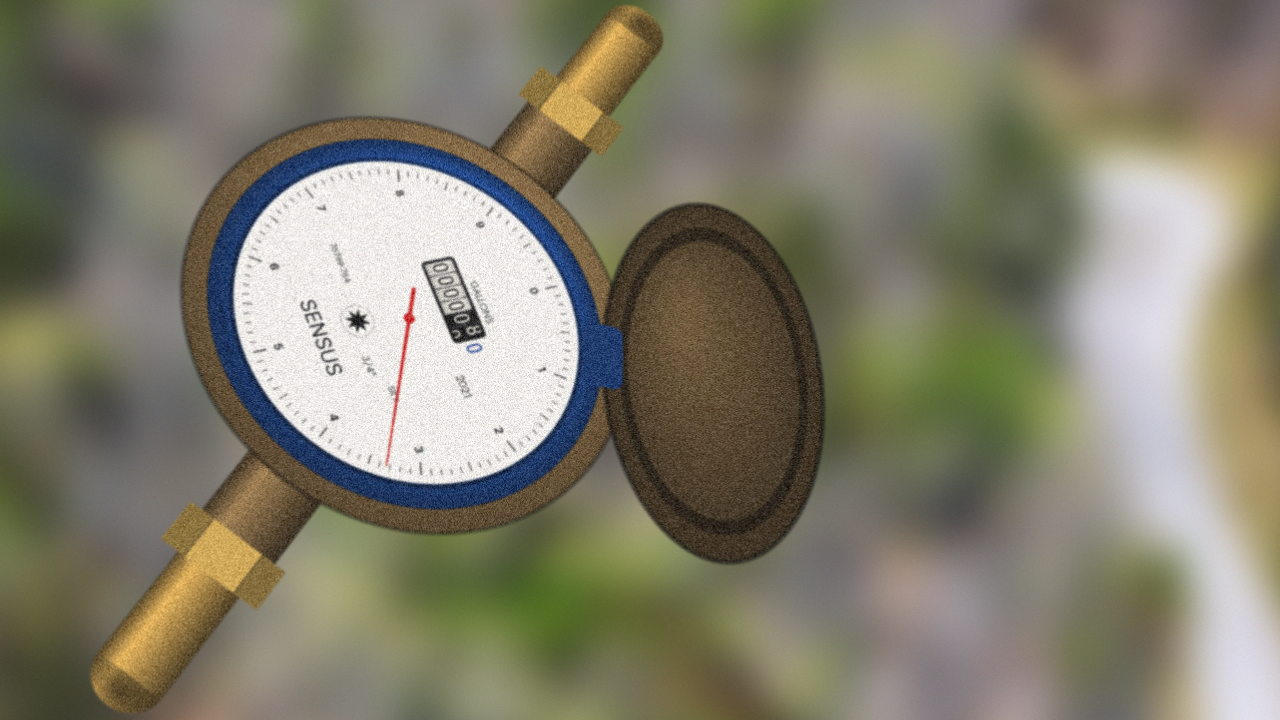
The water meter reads 83.3gal
